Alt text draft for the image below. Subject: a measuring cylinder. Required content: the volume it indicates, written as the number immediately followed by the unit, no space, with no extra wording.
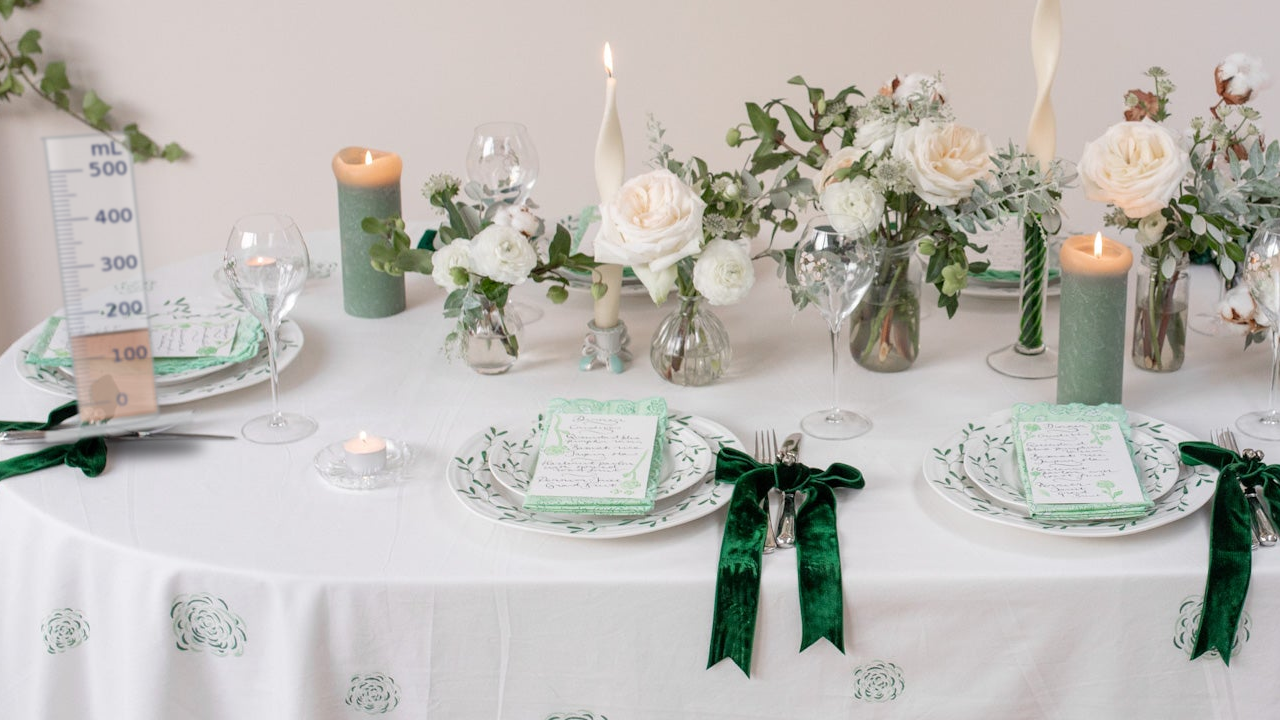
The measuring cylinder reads 150mL
